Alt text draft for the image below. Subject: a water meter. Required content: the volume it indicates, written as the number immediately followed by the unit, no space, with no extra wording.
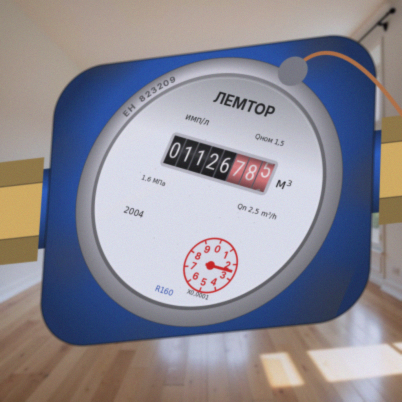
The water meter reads 1126.7852m³
